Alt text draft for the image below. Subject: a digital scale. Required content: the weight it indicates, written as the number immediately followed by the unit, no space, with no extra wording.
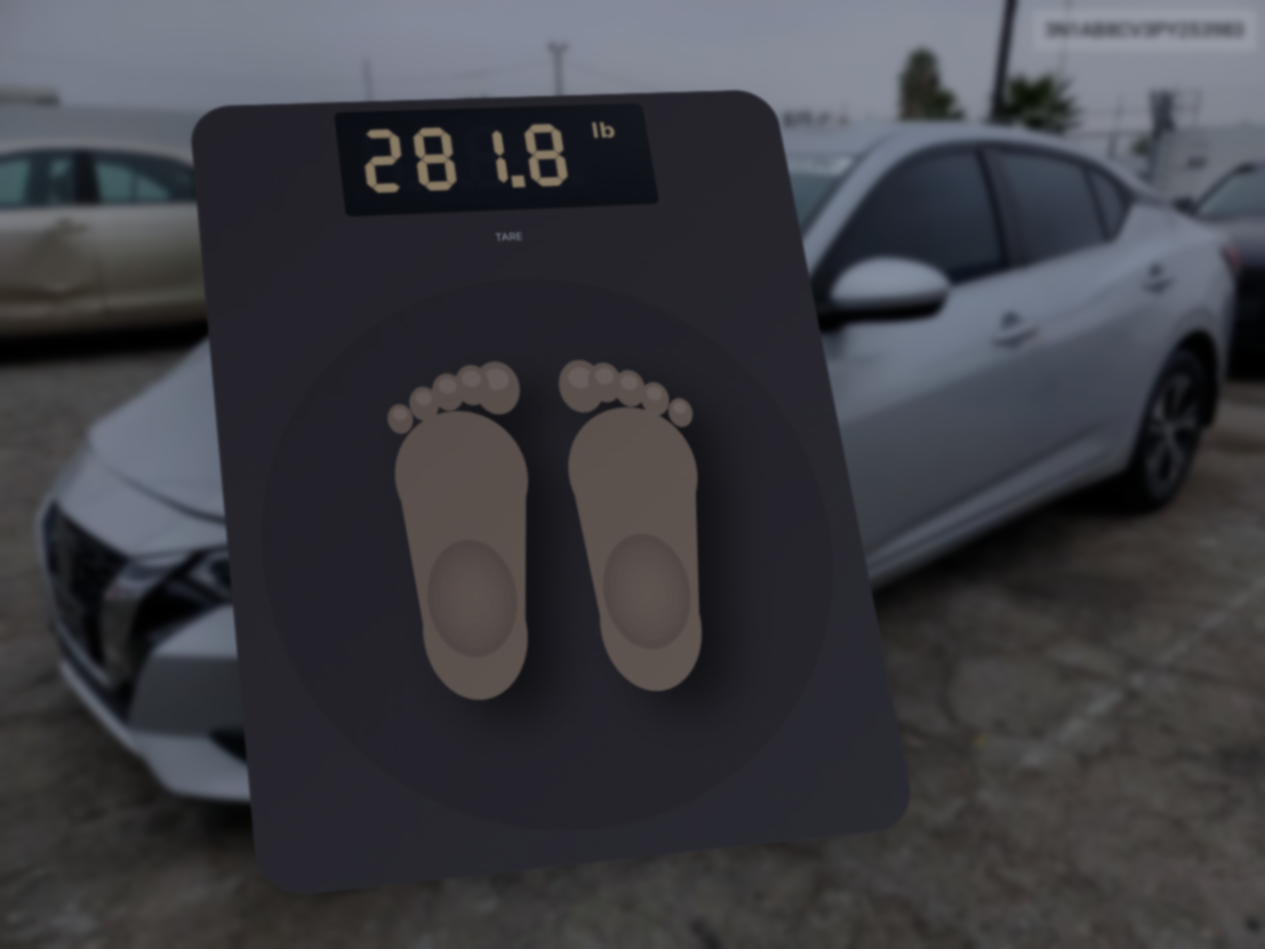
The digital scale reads 281.8lb
